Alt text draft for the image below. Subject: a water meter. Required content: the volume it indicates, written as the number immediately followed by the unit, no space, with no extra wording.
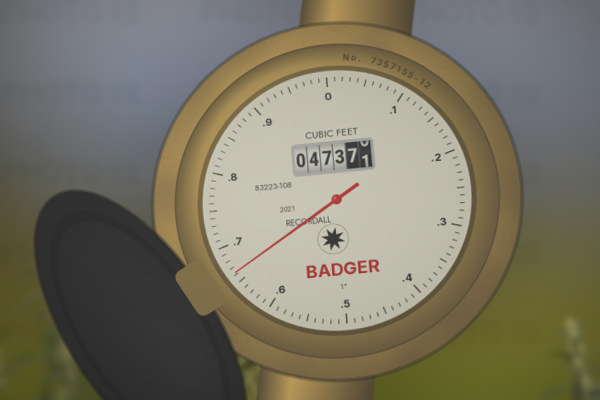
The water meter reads 47370.66ft³
